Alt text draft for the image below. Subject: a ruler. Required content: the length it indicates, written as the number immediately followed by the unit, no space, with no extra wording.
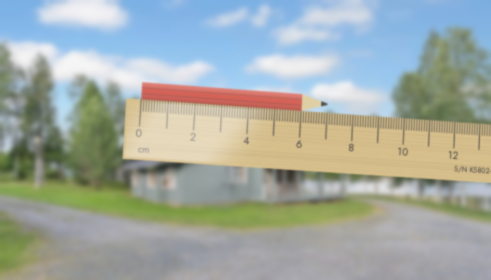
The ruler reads 7cm
